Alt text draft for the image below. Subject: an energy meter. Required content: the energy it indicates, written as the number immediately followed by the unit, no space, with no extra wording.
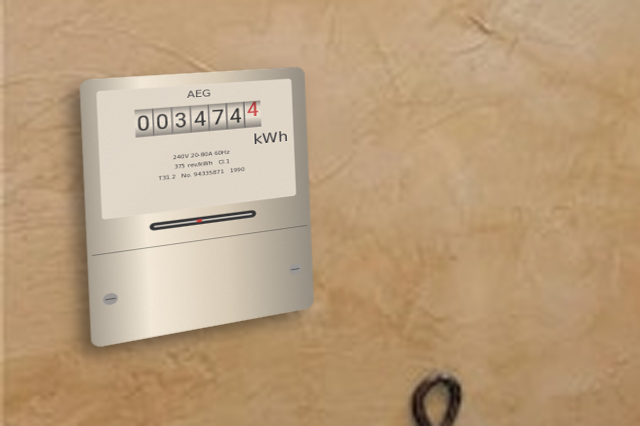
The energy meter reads 3474.4kWh
